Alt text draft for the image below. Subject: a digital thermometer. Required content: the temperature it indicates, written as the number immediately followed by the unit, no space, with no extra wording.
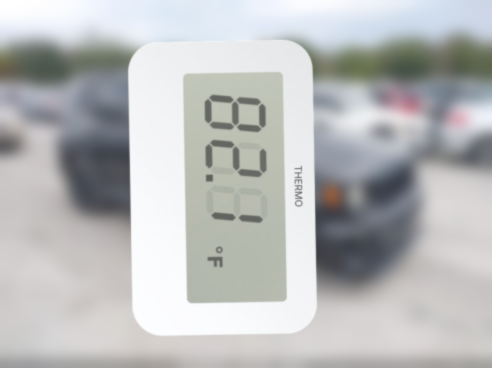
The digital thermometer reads 82.1°F
